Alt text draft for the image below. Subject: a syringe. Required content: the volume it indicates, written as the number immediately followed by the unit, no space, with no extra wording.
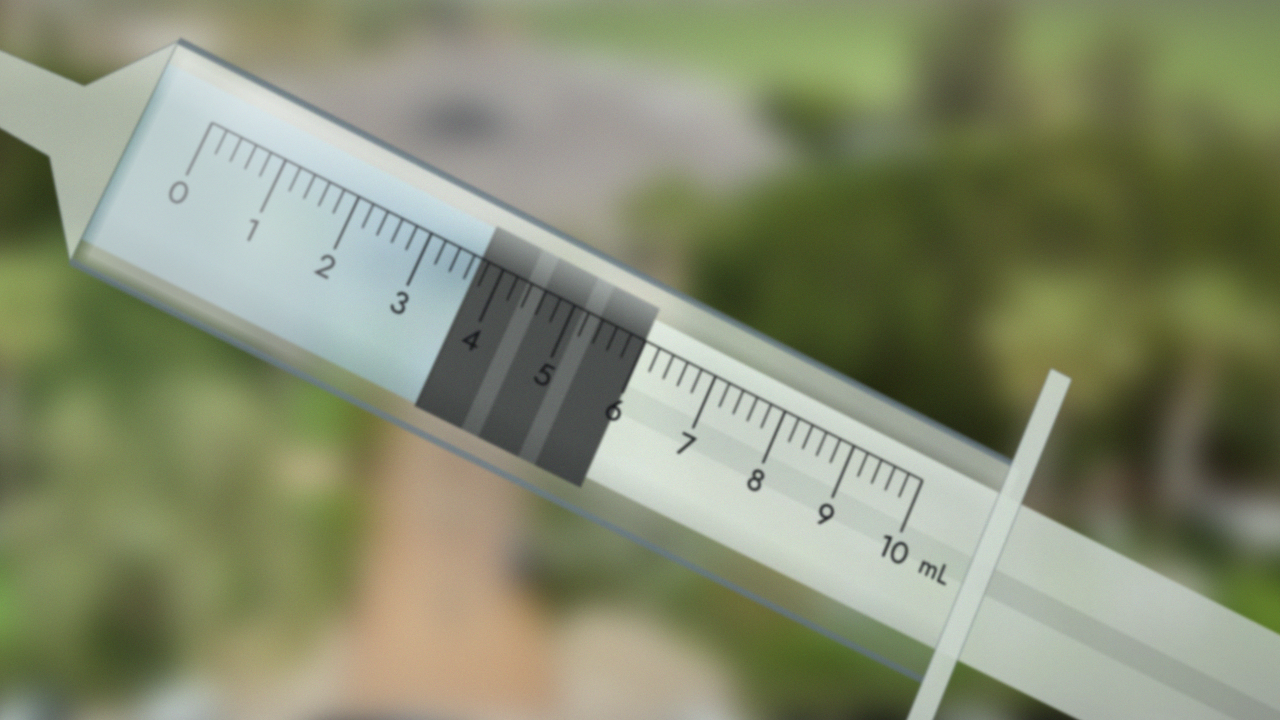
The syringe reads 3.7mL
